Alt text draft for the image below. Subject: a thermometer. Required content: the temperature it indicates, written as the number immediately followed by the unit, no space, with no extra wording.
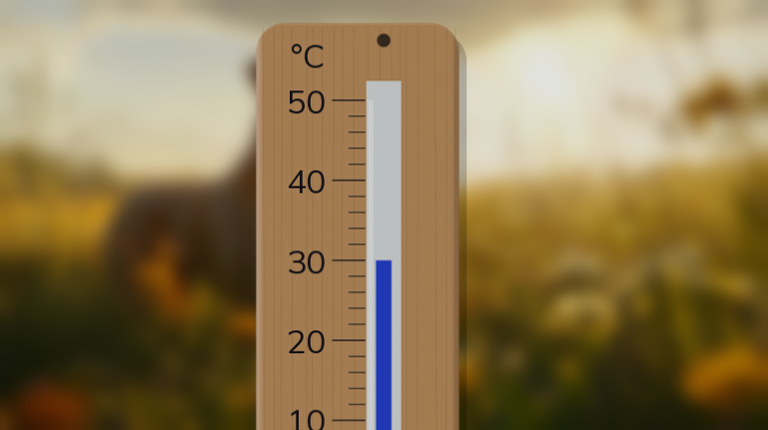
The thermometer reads 30°C
